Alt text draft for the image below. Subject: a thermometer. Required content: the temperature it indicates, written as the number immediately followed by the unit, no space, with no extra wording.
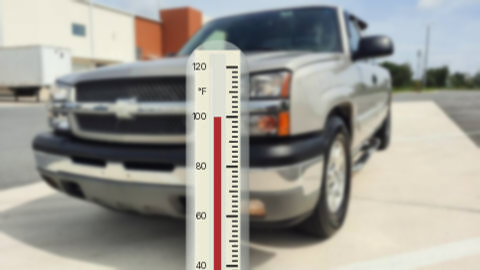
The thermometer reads 100°F
